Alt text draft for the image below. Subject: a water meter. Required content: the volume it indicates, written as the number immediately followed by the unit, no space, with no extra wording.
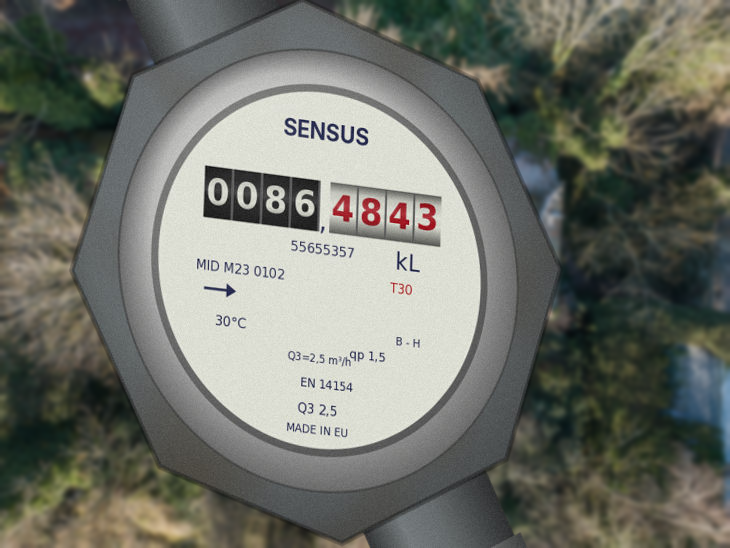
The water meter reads 86.4843kL
